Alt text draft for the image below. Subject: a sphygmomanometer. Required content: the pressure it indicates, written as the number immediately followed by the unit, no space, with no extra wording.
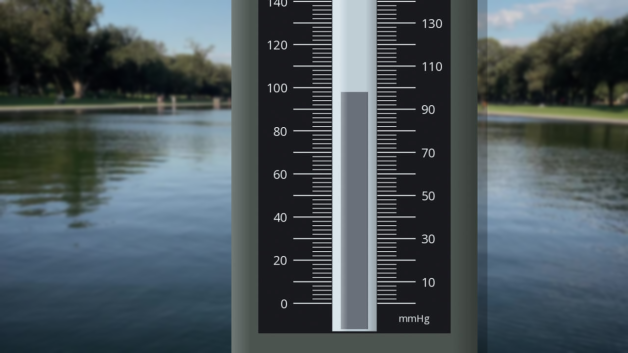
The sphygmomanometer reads 98mmHg
